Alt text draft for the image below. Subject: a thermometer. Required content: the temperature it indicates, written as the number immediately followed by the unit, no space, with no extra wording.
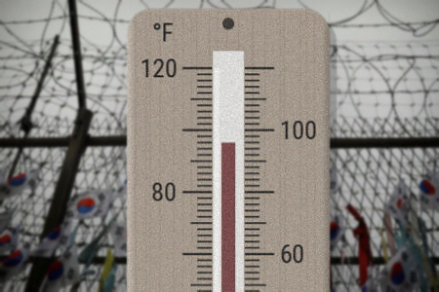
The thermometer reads 96°F
